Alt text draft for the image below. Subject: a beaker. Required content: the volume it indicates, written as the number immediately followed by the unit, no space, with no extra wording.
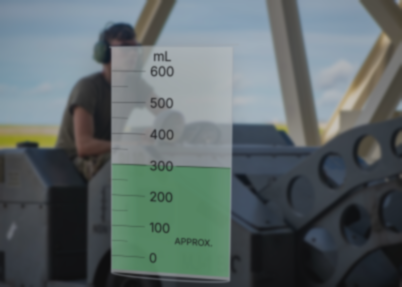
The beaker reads 300mL
